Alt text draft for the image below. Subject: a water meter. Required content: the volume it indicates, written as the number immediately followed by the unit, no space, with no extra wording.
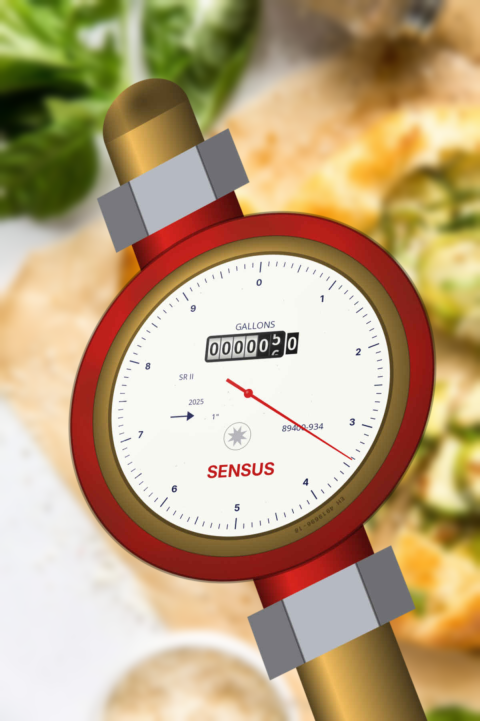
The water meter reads 53.4gal
